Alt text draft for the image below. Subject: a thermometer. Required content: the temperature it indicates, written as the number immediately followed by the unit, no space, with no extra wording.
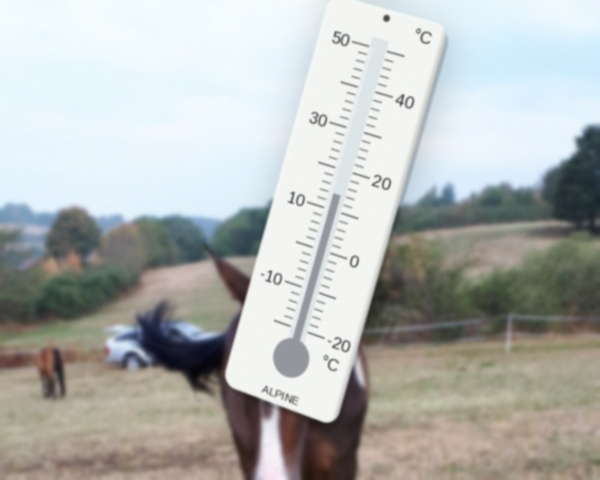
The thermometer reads 14°C
